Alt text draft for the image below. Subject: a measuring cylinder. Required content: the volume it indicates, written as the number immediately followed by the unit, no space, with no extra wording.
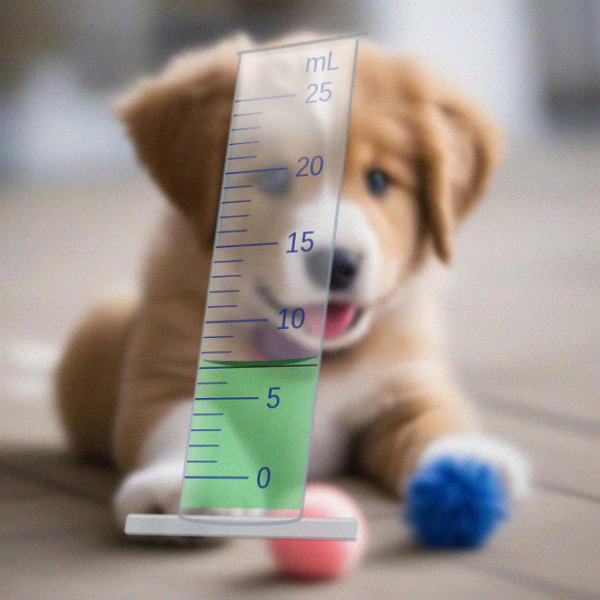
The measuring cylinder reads 7mL
